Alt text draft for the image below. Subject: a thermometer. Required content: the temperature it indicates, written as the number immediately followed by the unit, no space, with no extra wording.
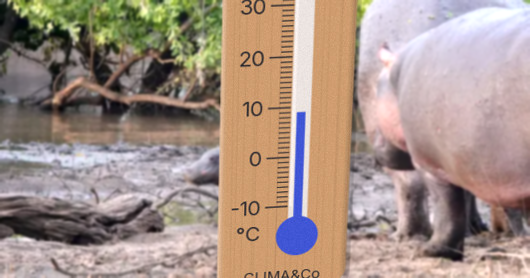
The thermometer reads 9°C
